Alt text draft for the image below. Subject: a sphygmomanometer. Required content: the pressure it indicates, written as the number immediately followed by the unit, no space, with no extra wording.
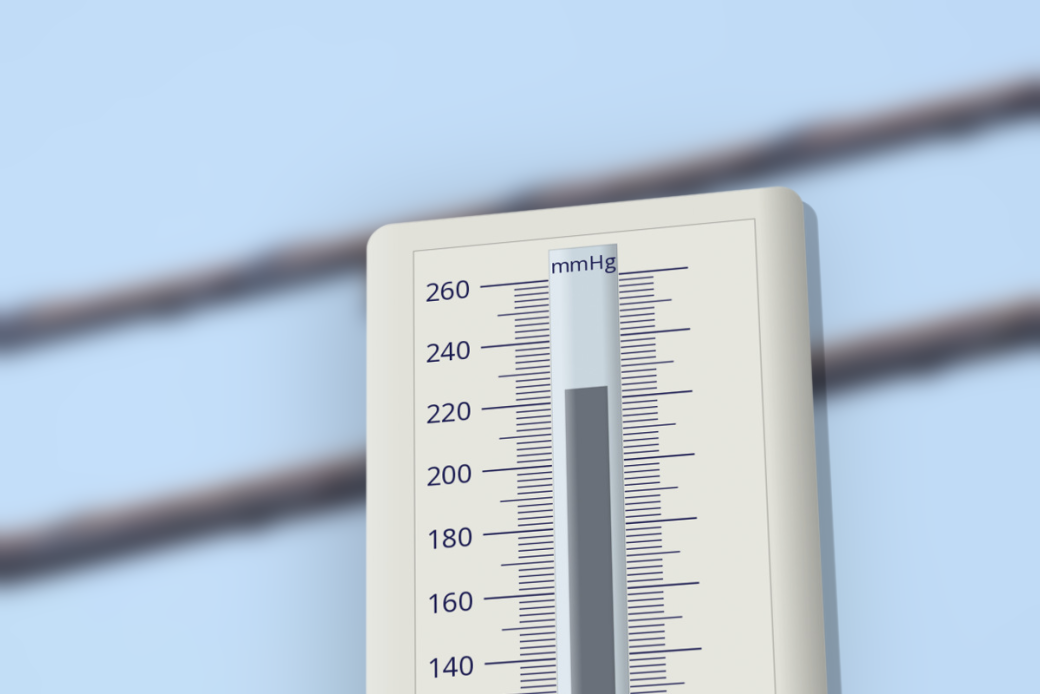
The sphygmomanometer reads 224mmHg
